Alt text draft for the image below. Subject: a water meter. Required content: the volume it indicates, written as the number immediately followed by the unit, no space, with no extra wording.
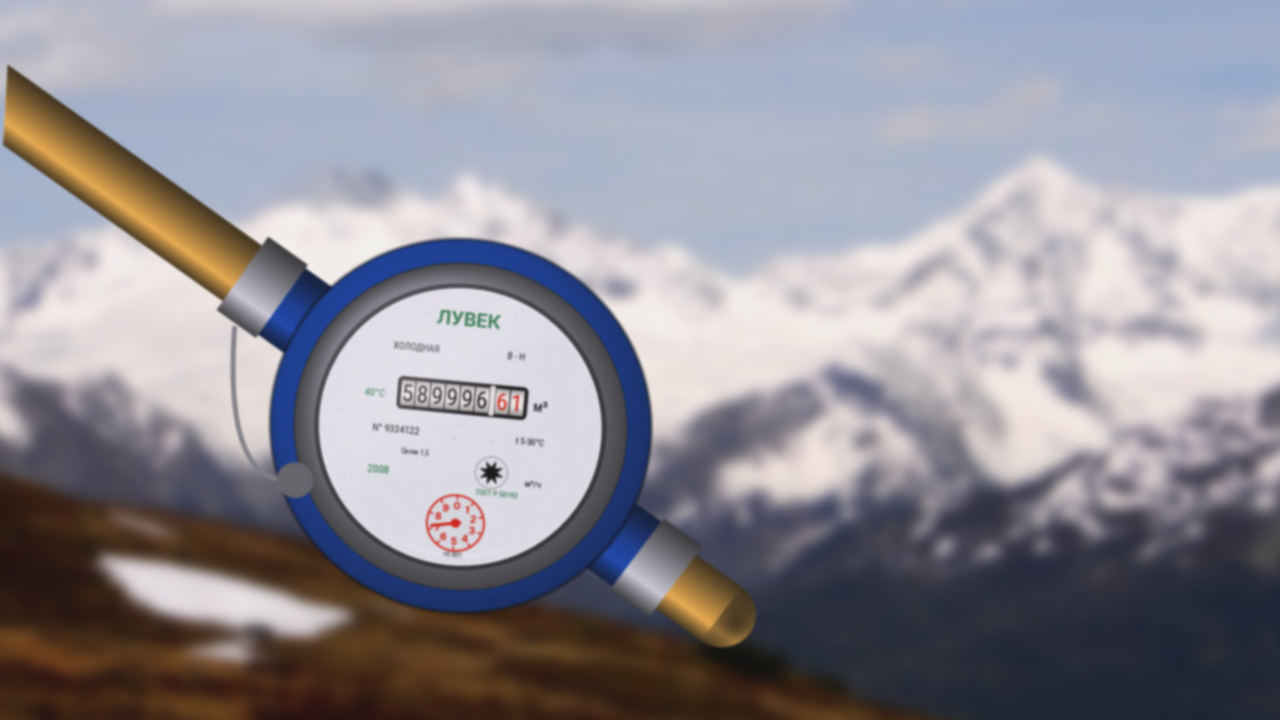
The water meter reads 589996.617m³
